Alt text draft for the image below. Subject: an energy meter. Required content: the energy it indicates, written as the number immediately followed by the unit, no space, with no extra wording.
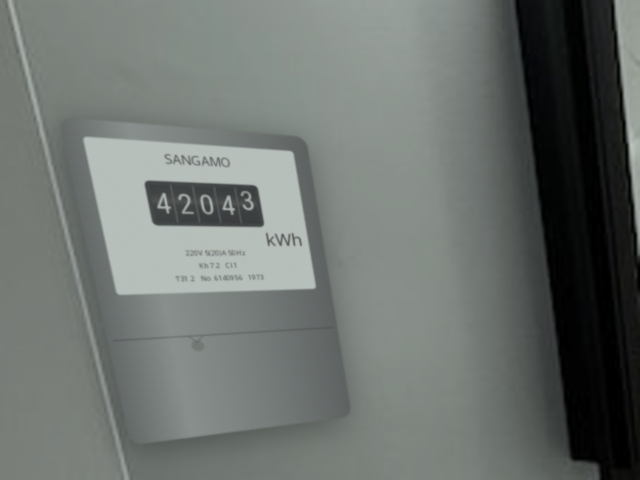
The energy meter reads 42043kWh
